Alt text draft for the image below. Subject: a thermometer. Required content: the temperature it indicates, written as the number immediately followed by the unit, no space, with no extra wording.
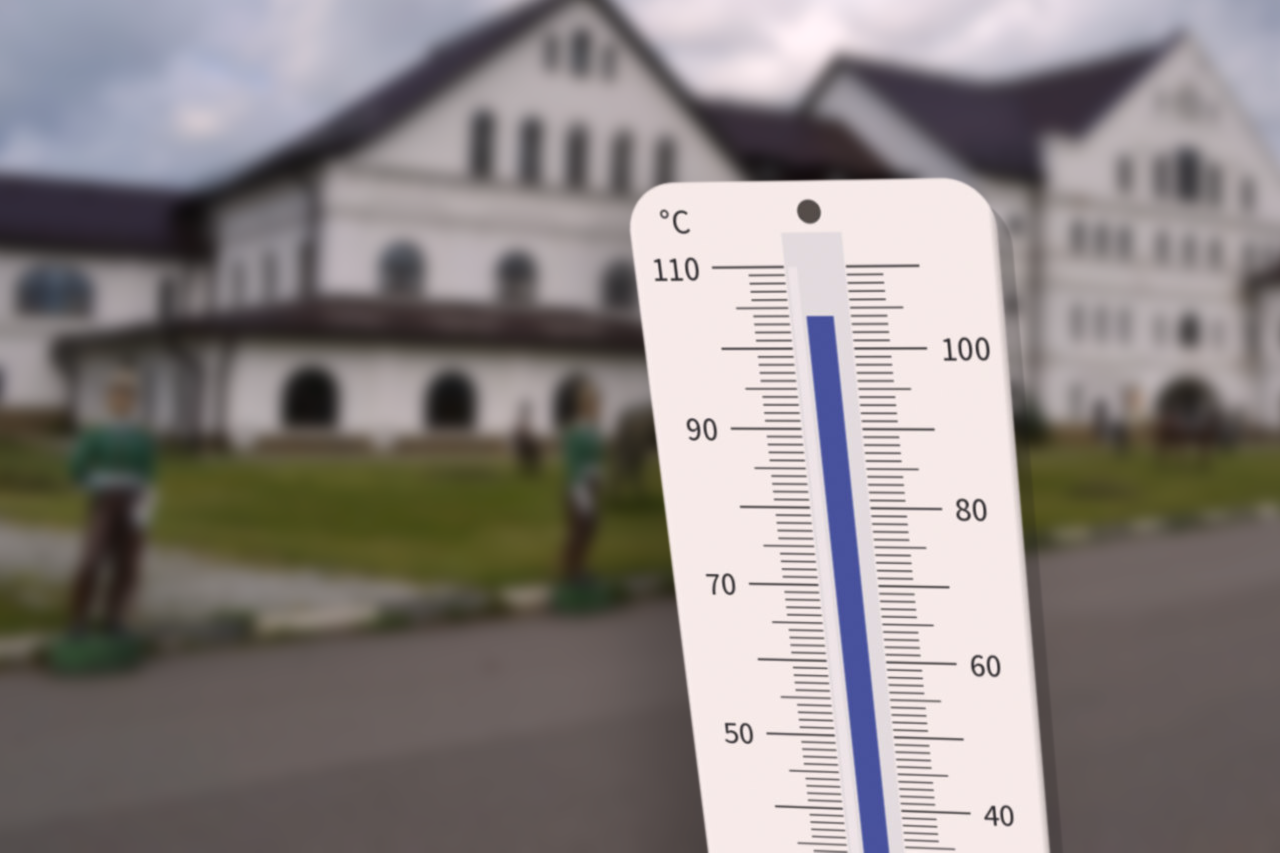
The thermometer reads 104°C
